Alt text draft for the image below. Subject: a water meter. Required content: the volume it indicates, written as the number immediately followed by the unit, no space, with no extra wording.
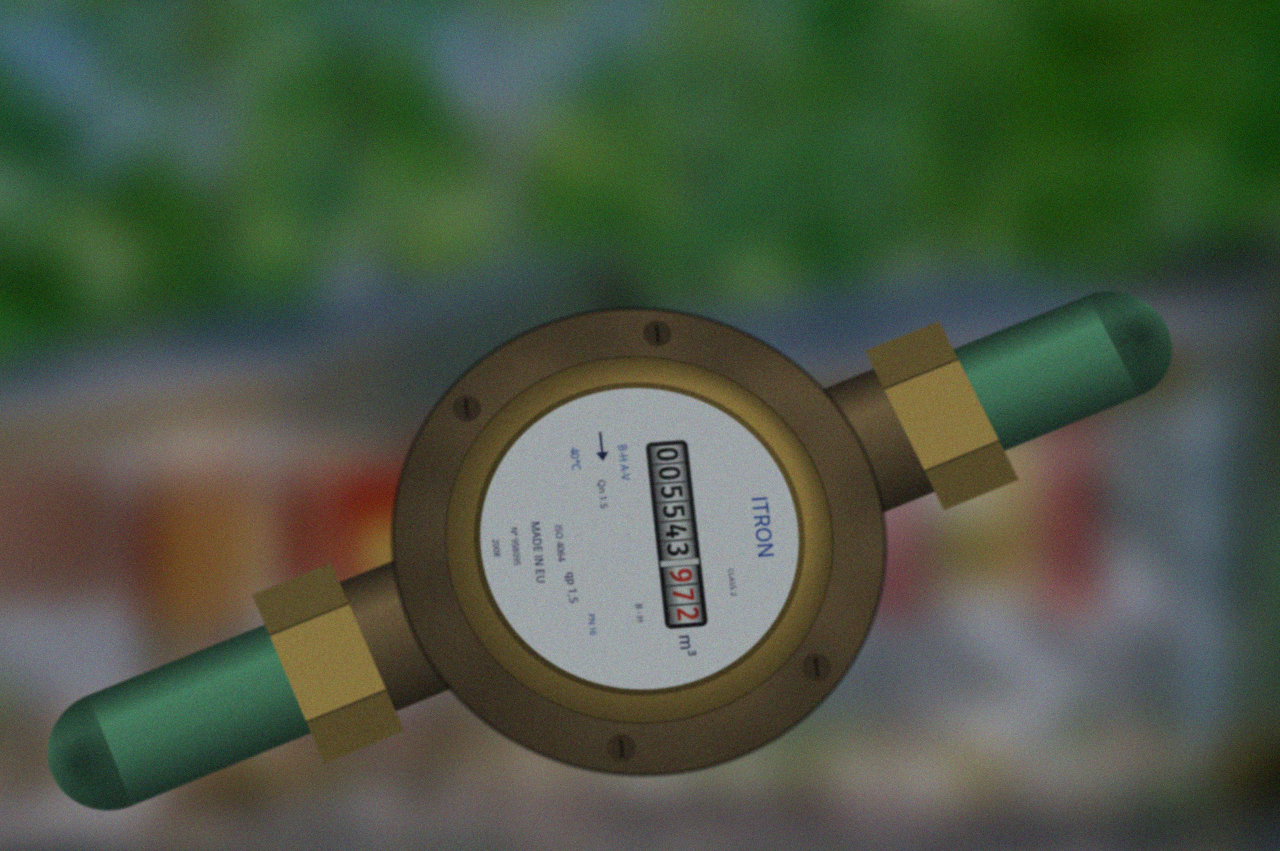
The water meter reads 5543.972m³
